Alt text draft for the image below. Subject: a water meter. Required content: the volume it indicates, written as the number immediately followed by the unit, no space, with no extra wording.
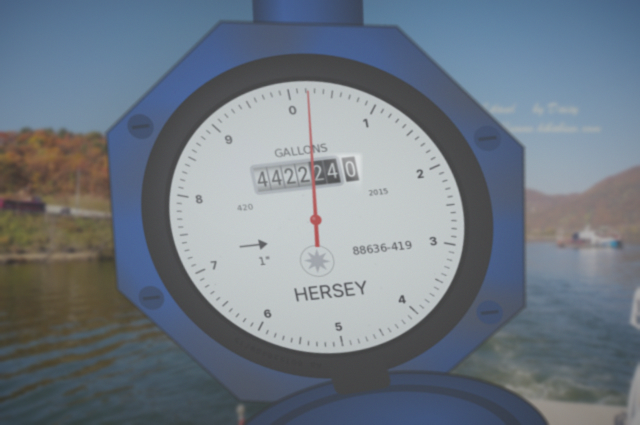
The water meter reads 4422240.2gal
